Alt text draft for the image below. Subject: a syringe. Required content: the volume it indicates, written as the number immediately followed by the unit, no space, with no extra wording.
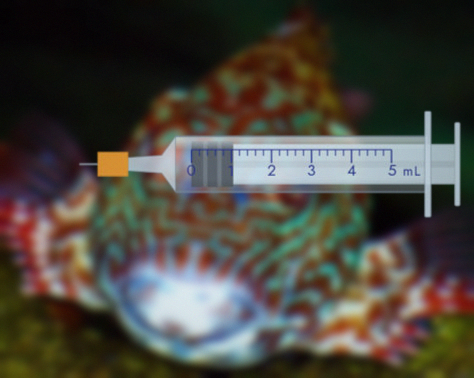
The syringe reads 0mL
